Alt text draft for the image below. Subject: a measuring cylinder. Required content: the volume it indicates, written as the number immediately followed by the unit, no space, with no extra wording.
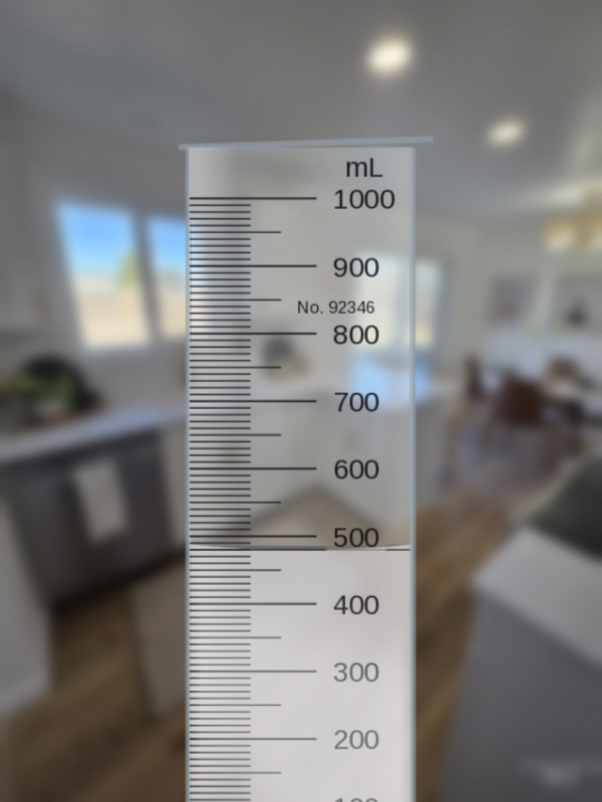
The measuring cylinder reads 480mL
